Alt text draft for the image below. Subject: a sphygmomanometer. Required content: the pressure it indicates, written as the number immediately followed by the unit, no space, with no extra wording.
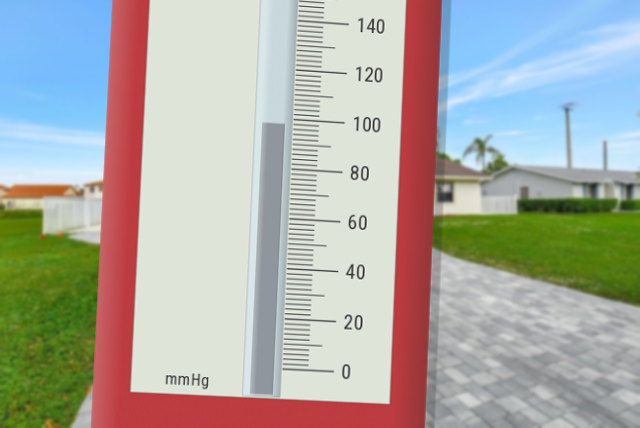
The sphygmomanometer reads 98mmHg
